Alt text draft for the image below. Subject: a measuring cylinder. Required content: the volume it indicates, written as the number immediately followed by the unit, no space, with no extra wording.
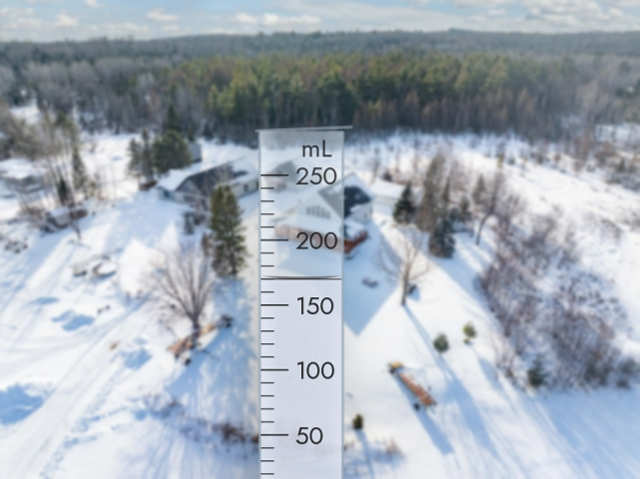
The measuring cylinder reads 170mL
